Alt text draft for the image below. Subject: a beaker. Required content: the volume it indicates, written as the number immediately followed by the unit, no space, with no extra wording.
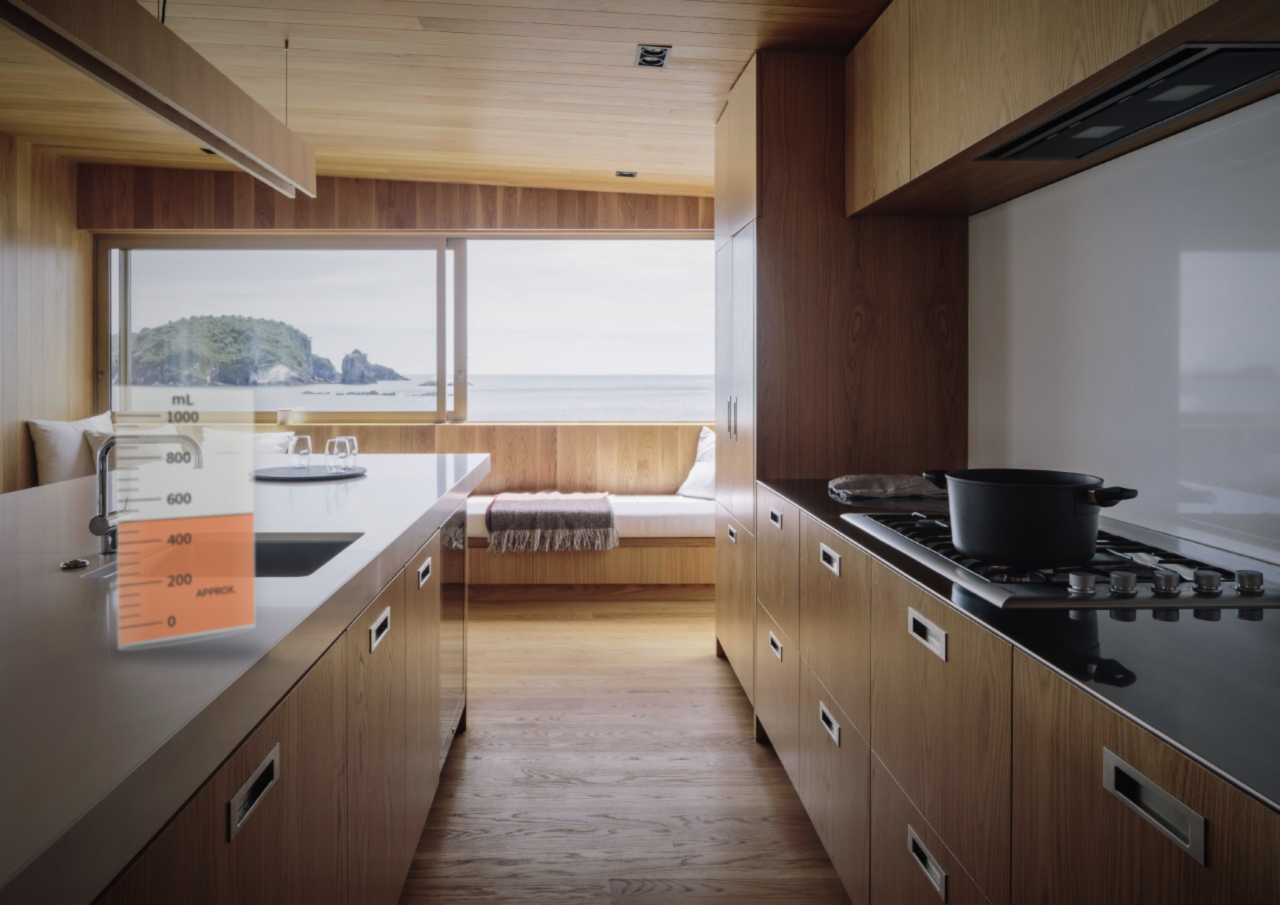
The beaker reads 500mL
